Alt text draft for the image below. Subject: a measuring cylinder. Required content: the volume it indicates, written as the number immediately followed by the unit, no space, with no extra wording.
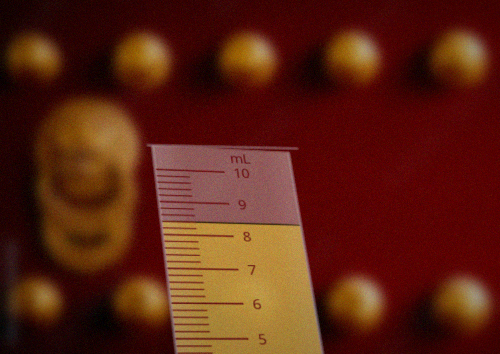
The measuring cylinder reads 8.4mL
